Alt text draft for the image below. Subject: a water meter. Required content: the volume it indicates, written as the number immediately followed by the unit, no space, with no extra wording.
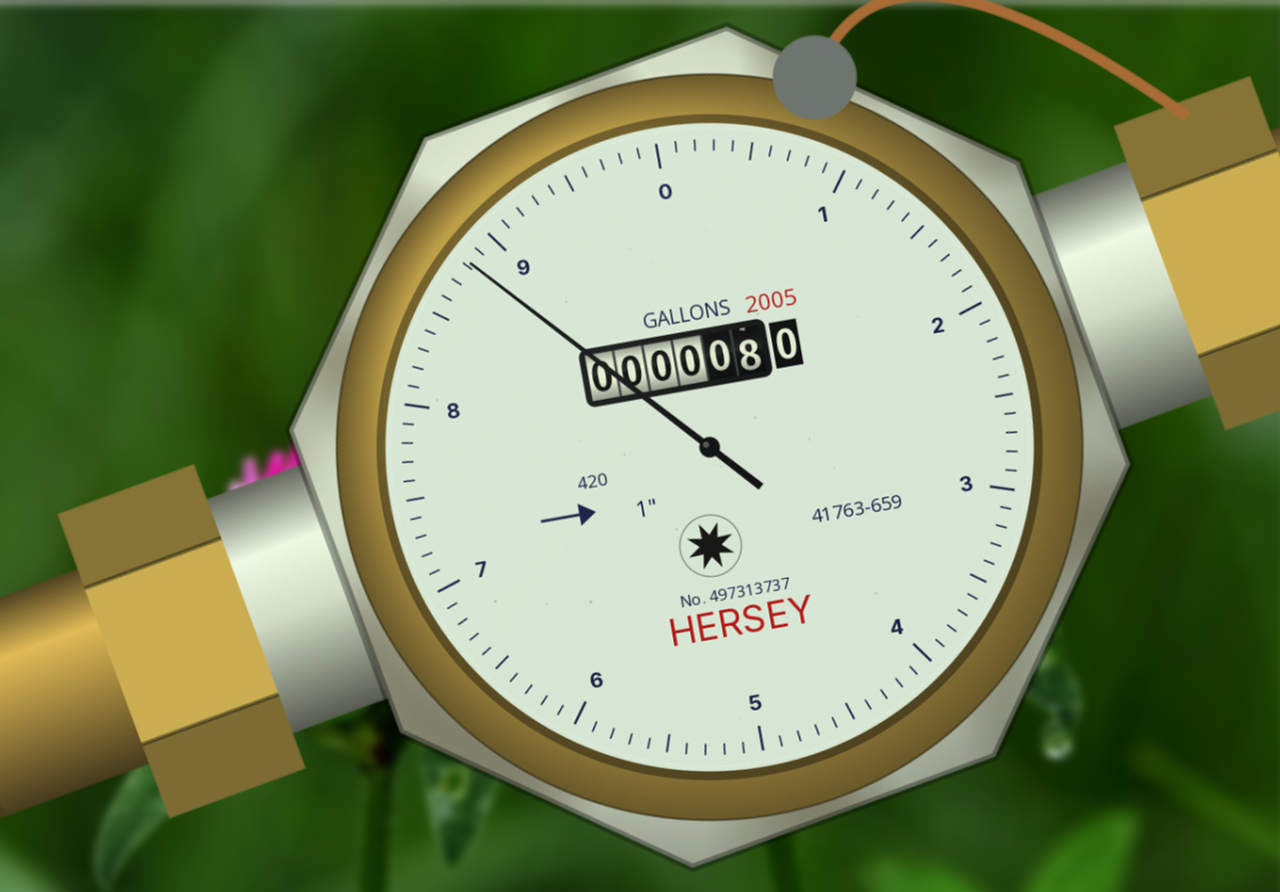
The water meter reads 78.8gal
